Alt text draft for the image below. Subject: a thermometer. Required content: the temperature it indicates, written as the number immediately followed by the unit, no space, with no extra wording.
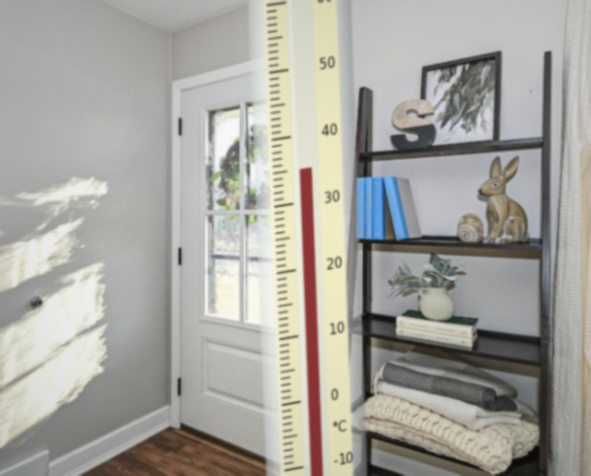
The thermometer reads 35°C
